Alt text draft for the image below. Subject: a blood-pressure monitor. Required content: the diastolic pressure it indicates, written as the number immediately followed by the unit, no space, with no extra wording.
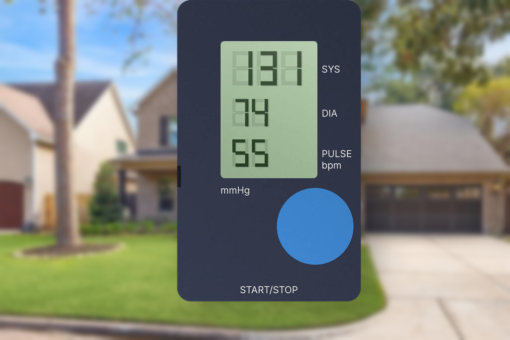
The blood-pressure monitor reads 74mmHg
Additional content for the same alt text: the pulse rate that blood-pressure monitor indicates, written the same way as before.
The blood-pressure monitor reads 55bpm
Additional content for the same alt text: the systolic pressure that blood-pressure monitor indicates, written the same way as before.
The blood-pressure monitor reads 131mmHg
